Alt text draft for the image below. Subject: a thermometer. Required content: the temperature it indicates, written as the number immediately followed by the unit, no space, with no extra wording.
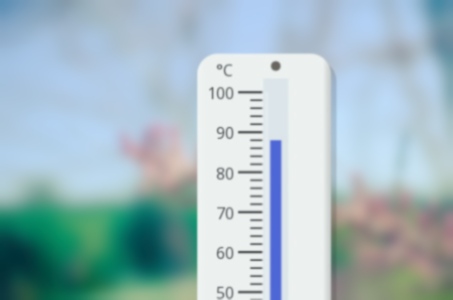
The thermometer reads 88°C
